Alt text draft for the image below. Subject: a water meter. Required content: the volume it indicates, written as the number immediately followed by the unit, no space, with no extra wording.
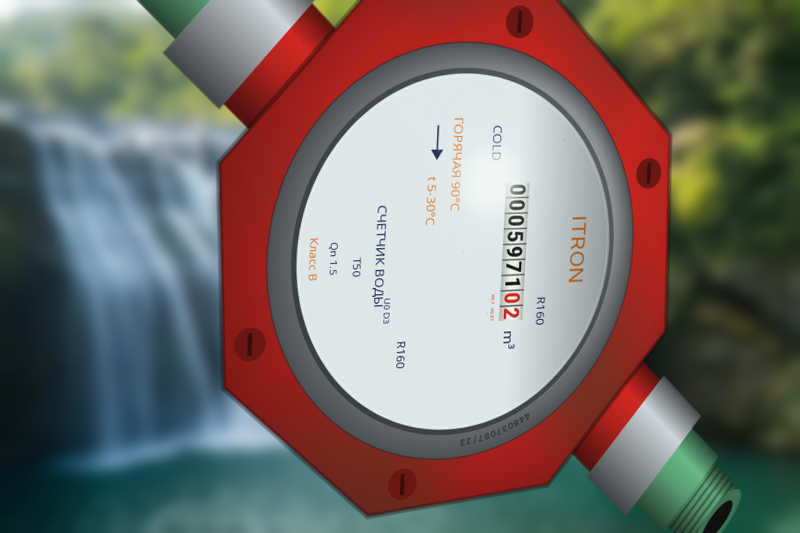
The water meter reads 5971.02m³
